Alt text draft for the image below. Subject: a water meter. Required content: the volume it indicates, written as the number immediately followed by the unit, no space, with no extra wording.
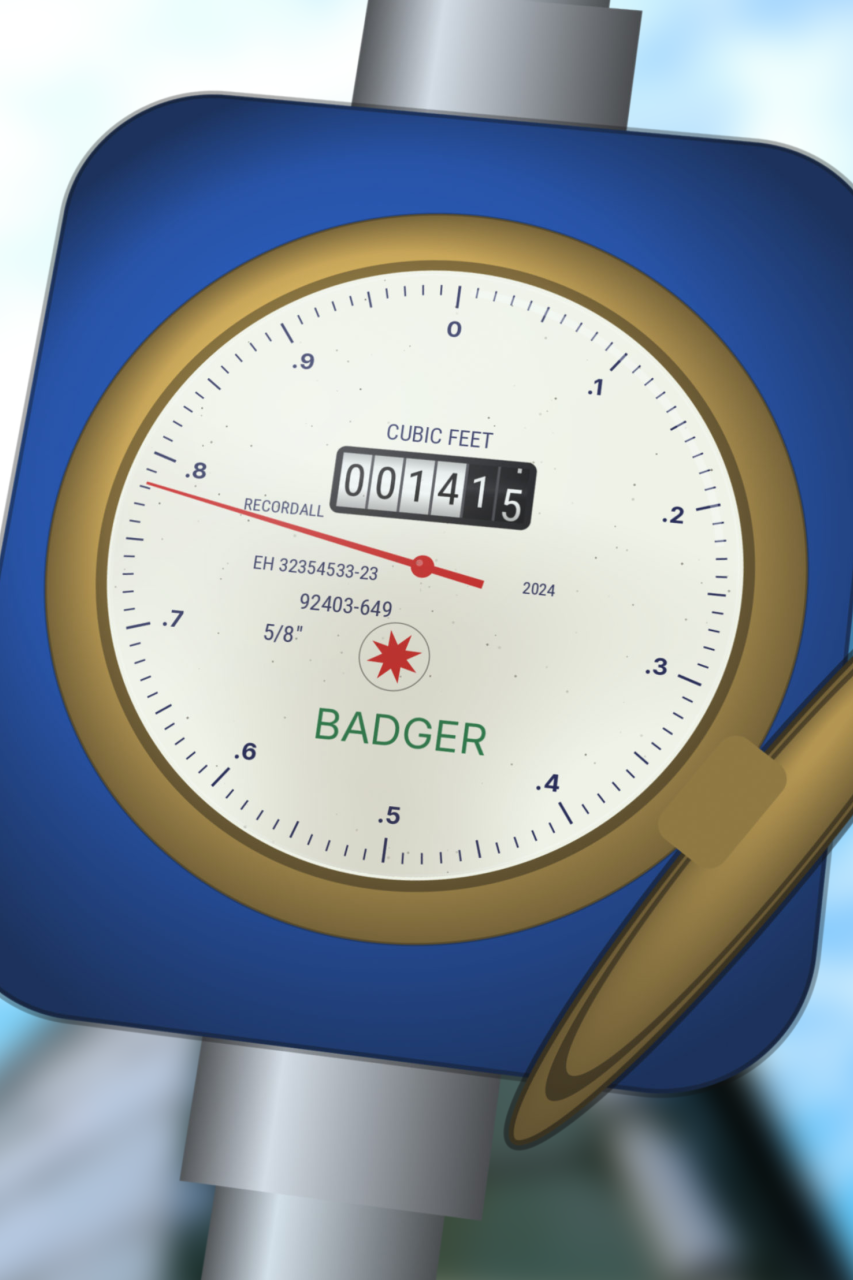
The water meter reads 1414.78ft³
